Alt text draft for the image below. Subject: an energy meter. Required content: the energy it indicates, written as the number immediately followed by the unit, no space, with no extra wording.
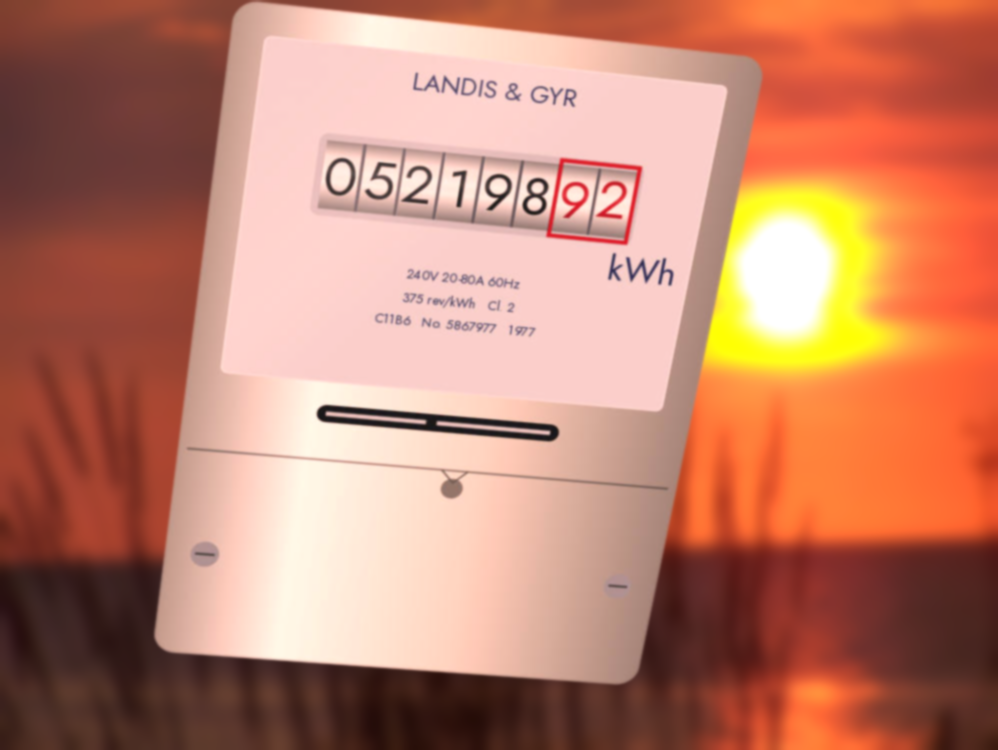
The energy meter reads 52198.92kWh
